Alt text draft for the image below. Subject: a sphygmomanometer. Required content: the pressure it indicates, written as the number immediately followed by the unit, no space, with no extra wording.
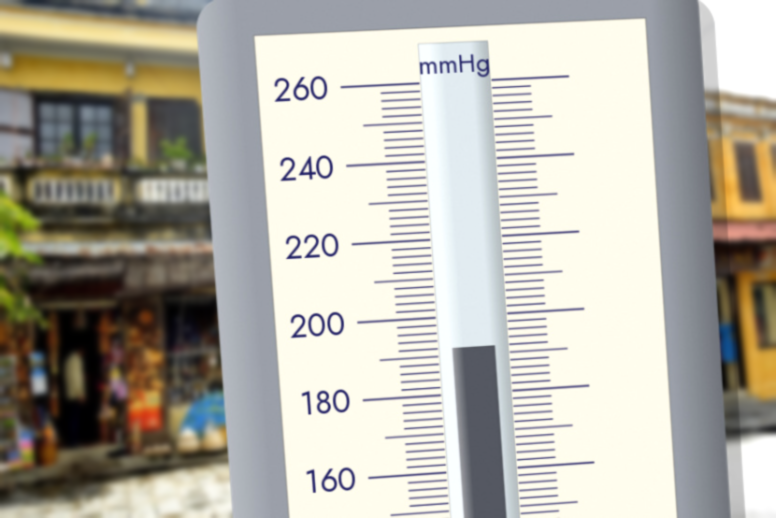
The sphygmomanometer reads 192mmHg
